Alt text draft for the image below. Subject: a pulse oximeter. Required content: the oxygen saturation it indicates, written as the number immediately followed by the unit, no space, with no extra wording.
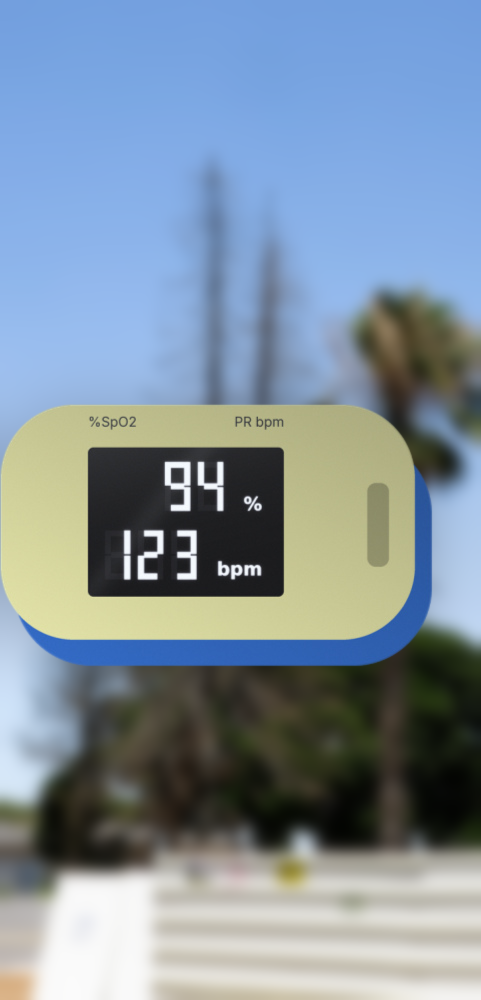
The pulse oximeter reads 94%
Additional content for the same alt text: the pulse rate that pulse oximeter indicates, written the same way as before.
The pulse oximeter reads 123bpm
